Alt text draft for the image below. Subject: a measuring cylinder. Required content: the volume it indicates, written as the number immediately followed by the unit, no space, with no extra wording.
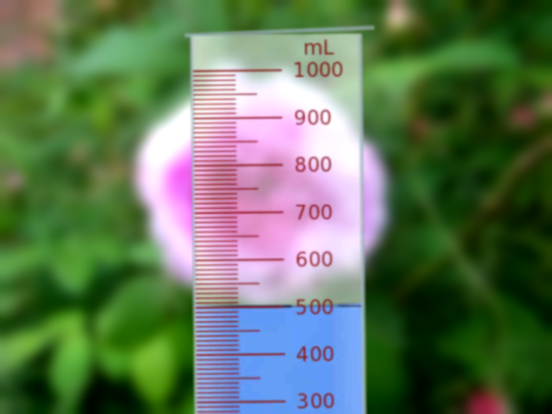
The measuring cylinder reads 500mL
